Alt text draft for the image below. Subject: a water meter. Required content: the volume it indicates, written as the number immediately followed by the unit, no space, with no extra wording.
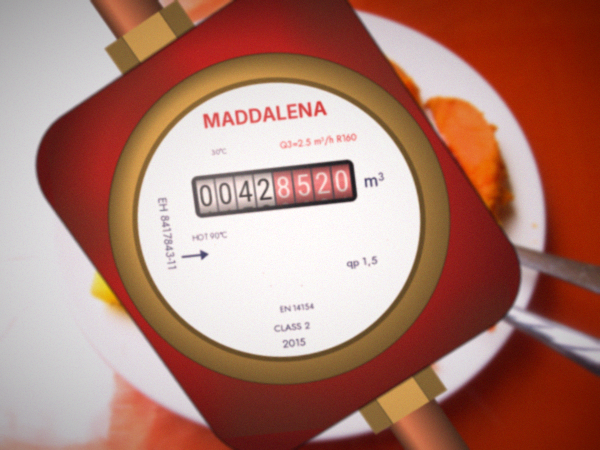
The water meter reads 42.8520m³
